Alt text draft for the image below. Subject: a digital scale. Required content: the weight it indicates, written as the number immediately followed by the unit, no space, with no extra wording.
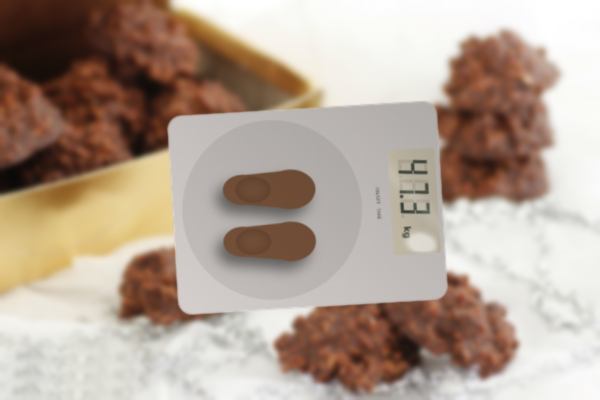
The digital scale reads 47.3kg
